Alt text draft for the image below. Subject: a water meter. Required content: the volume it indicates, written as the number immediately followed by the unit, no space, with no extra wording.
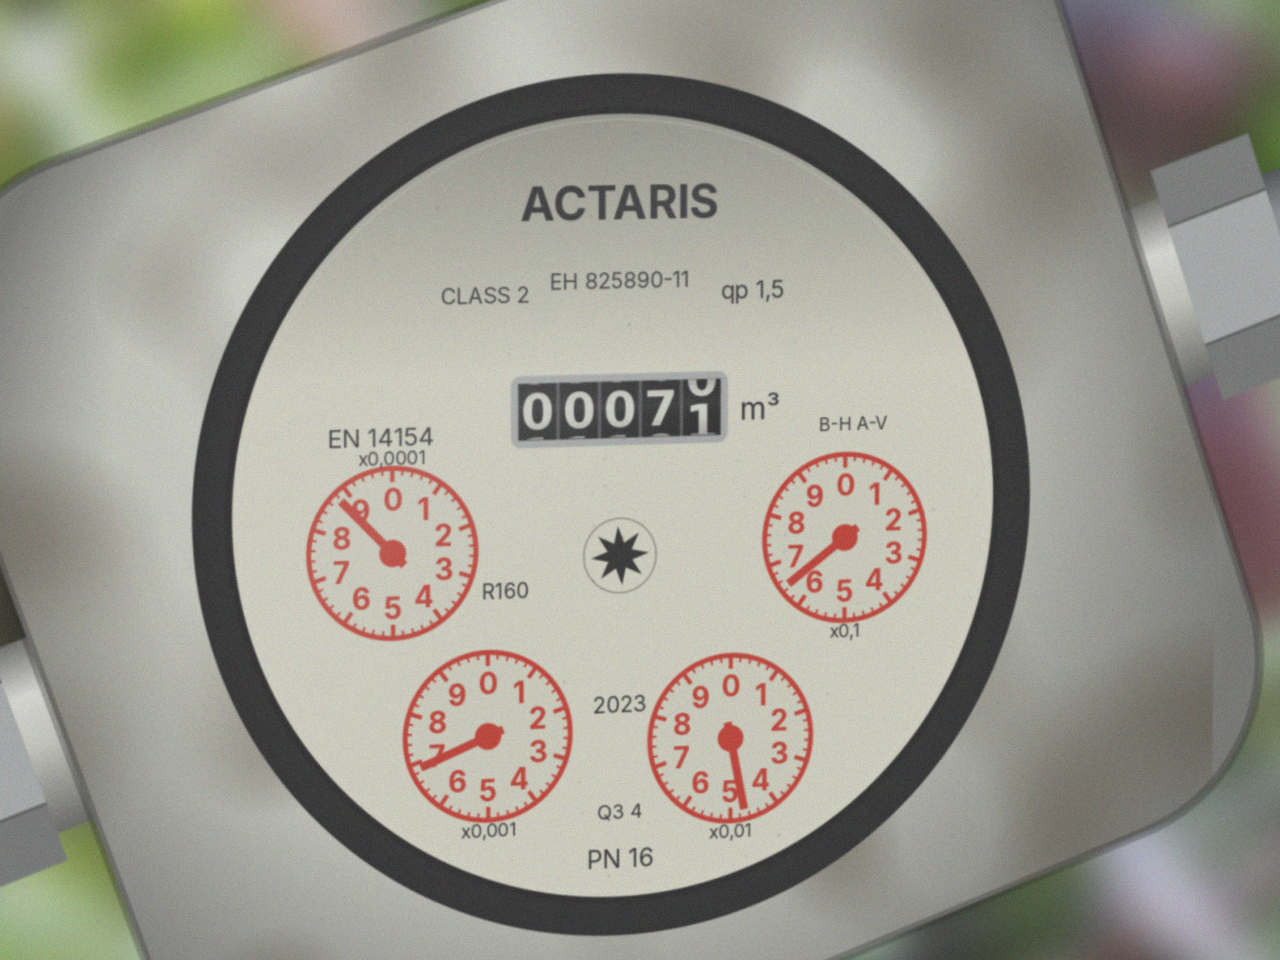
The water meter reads 70.6468m³
